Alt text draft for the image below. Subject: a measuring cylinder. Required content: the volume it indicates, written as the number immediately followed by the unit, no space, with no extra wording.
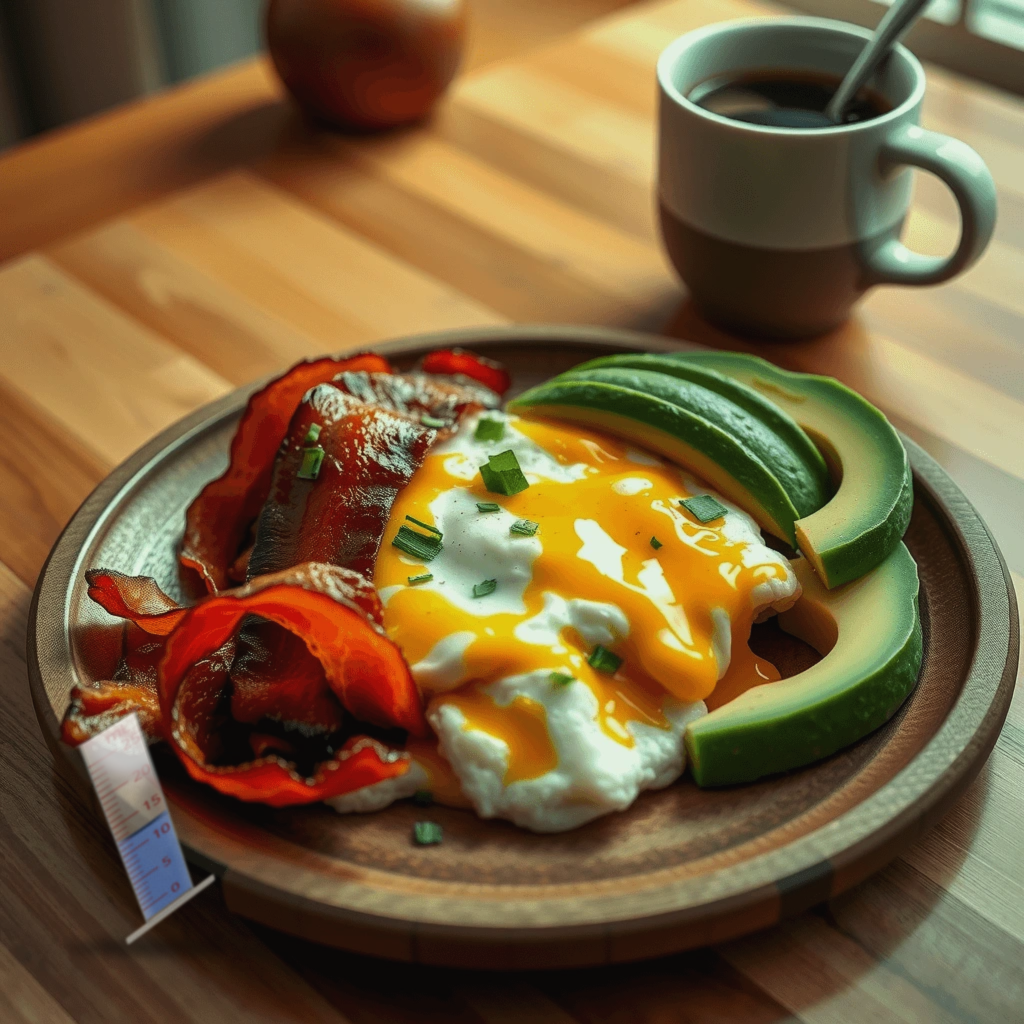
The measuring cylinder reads 12mL
